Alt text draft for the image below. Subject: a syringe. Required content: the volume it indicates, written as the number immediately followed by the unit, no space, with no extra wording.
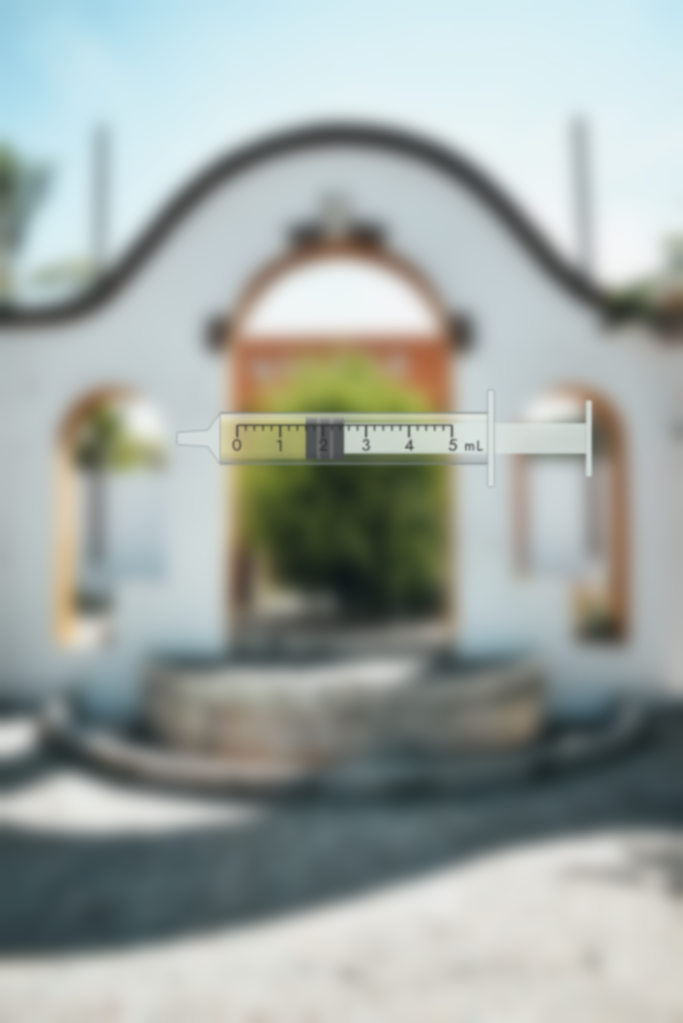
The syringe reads 1.6mL
